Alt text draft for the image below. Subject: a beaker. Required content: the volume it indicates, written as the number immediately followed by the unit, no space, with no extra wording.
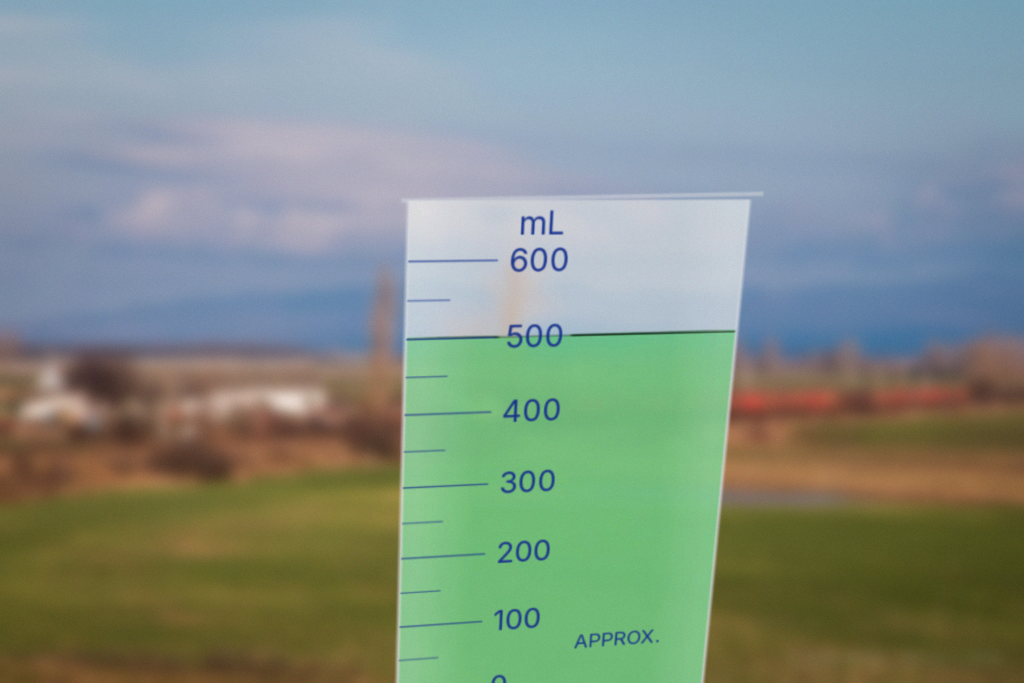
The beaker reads 500mL
